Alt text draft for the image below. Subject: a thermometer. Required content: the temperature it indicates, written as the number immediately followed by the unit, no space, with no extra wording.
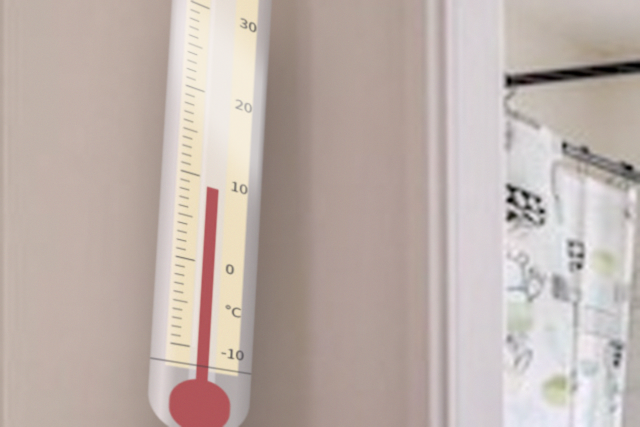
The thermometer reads 9°C
